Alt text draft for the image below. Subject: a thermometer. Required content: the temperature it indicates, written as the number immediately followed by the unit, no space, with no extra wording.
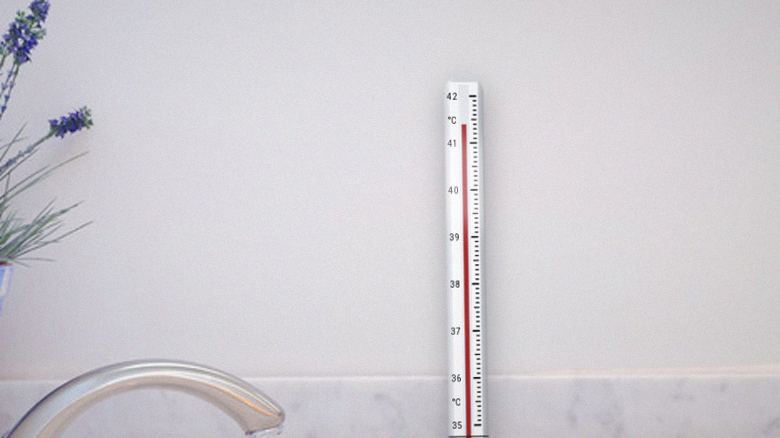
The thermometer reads 41.4°C
